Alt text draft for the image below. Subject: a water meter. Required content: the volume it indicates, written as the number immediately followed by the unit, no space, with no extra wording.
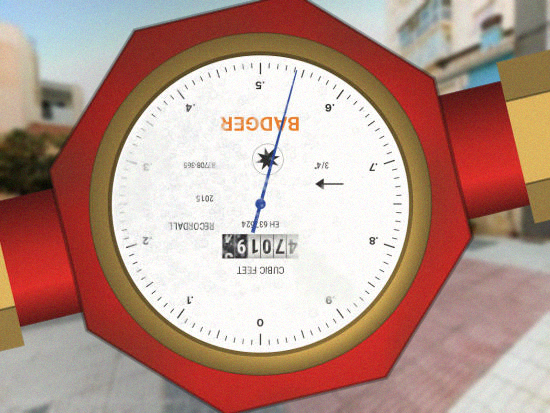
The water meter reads 470193.54ft³
